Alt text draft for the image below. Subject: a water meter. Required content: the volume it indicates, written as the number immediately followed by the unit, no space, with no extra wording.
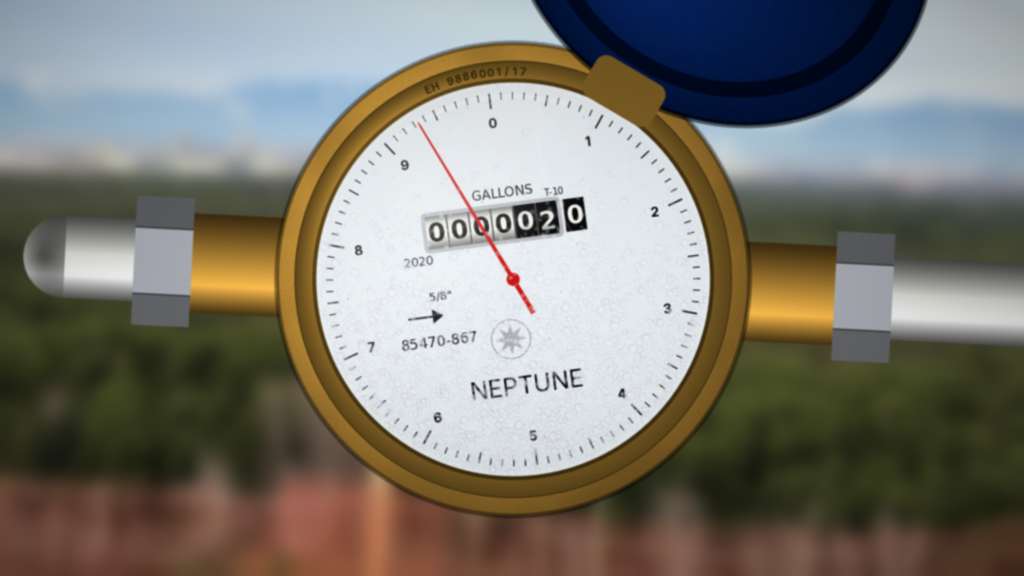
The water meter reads 19.3gal
